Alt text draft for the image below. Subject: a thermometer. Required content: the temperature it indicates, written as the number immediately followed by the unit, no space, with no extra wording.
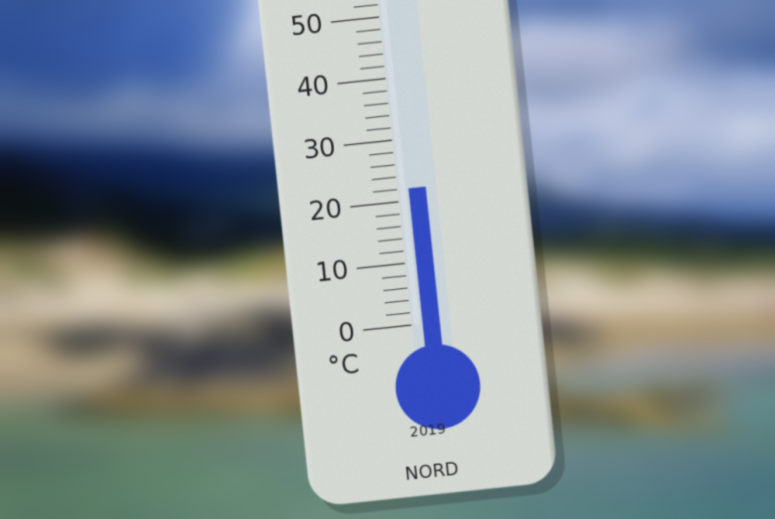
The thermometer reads 22°C
